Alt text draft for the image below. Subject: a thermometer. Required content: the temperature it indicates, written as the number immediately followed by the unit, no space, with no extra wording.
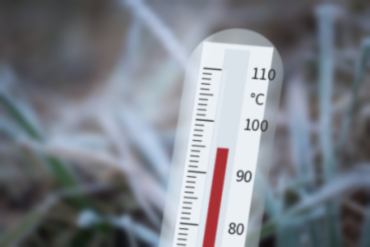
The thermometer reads 95°C
